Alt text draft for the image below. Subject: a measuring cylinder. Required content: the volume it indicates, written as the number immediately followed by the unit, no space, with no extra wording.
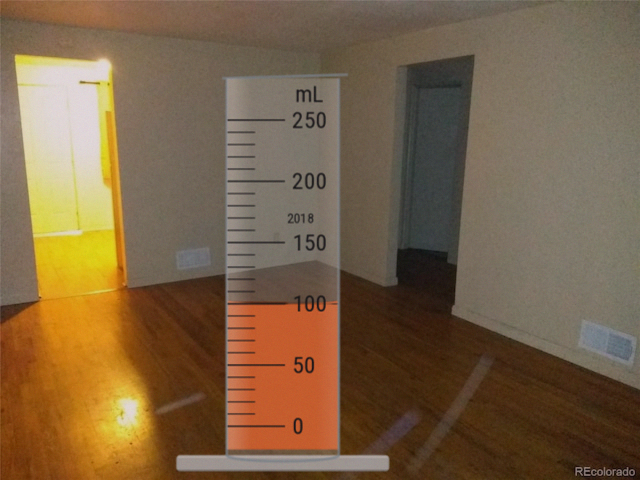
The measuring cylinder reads 100mL
